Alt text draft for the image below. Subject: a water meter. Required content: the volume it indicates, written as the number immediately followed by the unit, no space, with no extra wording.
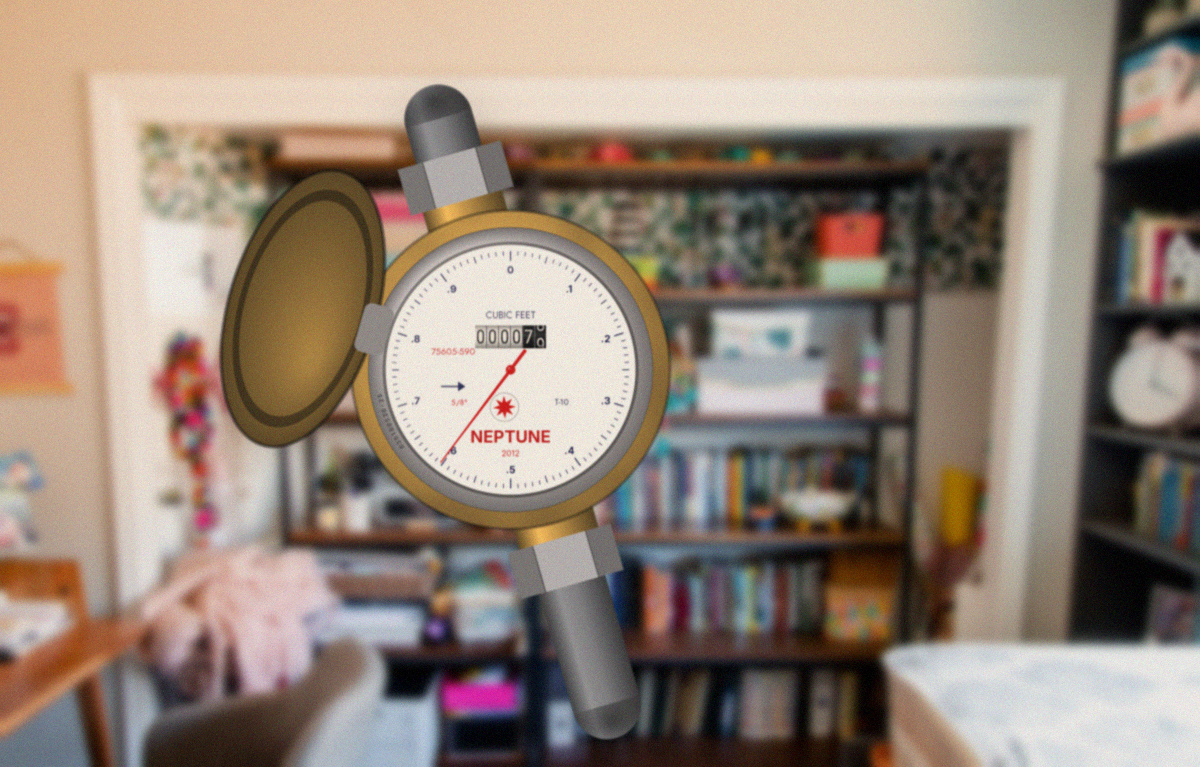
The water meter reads 78.60ft³
